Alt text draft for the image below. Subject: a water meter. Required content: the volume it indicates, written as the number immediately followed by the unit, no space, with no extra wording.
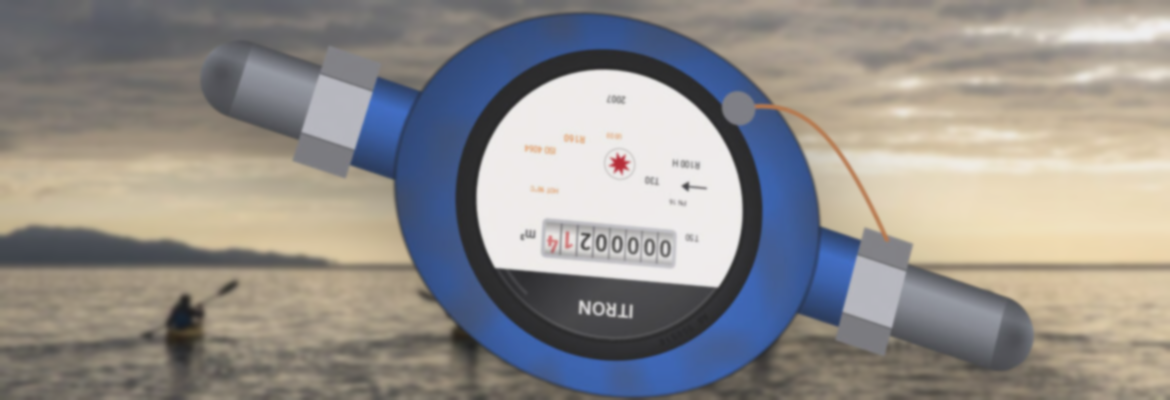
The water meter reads 2.14m³
